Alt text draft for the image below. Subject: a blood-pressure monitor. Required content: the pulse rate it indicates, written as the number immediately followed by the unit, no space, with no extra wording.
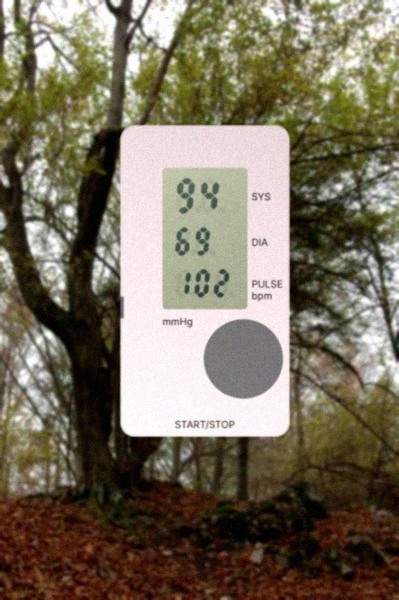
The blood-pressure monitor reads 102bpm
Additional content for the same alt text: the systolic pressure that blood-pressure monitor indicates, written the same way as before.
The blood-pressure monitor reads 94mmHg
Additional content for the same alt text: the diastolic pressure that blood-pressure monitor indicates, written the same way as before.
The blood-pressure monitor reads 69mmHg
